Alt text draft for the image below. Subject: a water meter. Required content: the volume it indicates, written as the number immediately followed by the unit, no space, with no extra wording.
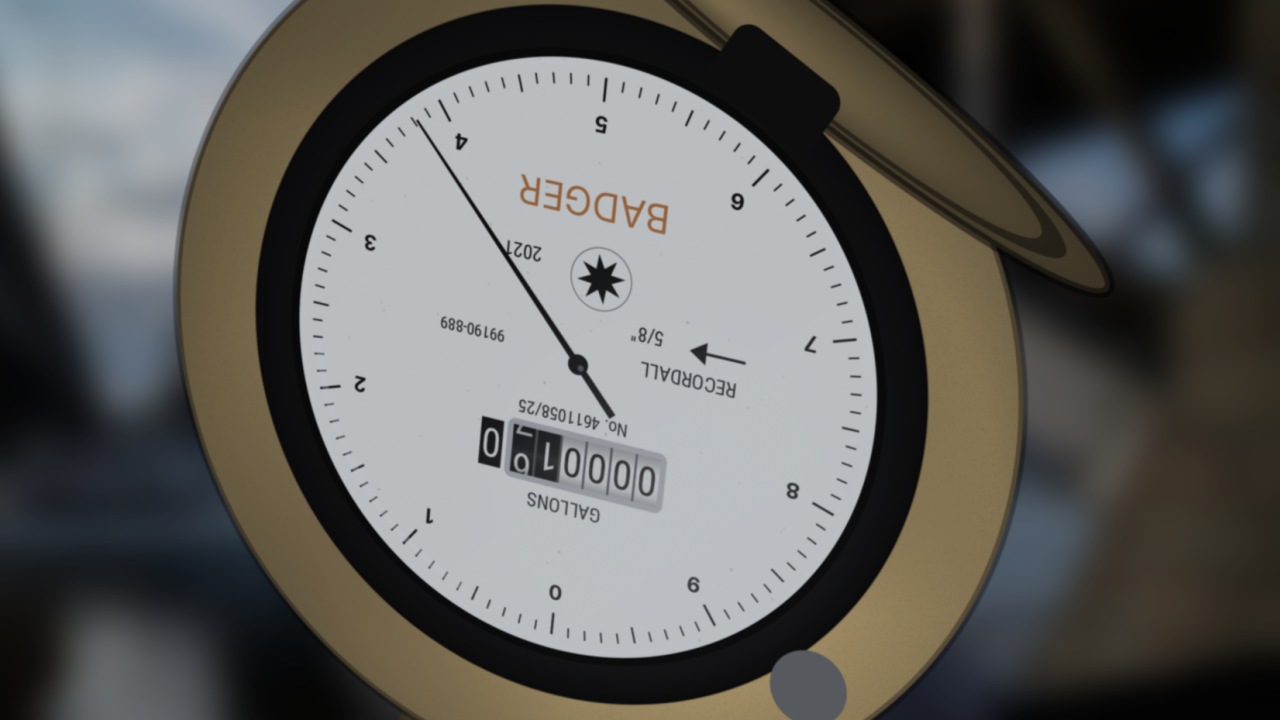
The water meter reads 163.8gal
